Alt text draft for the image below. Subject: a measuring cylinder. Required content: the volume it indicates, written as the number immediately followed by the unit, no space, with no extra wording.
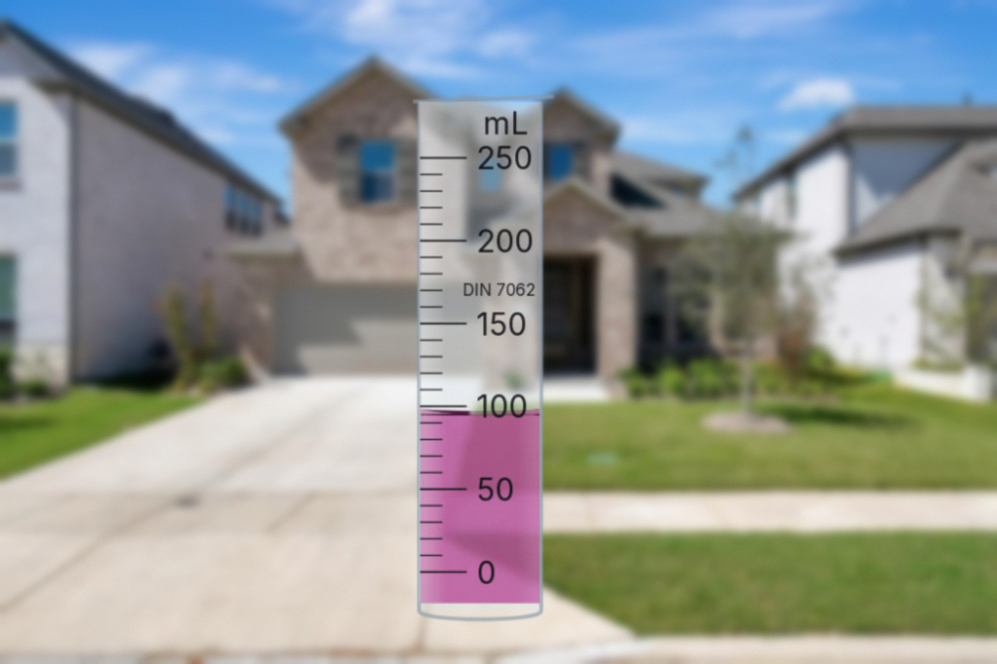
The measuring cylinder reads 95mL
